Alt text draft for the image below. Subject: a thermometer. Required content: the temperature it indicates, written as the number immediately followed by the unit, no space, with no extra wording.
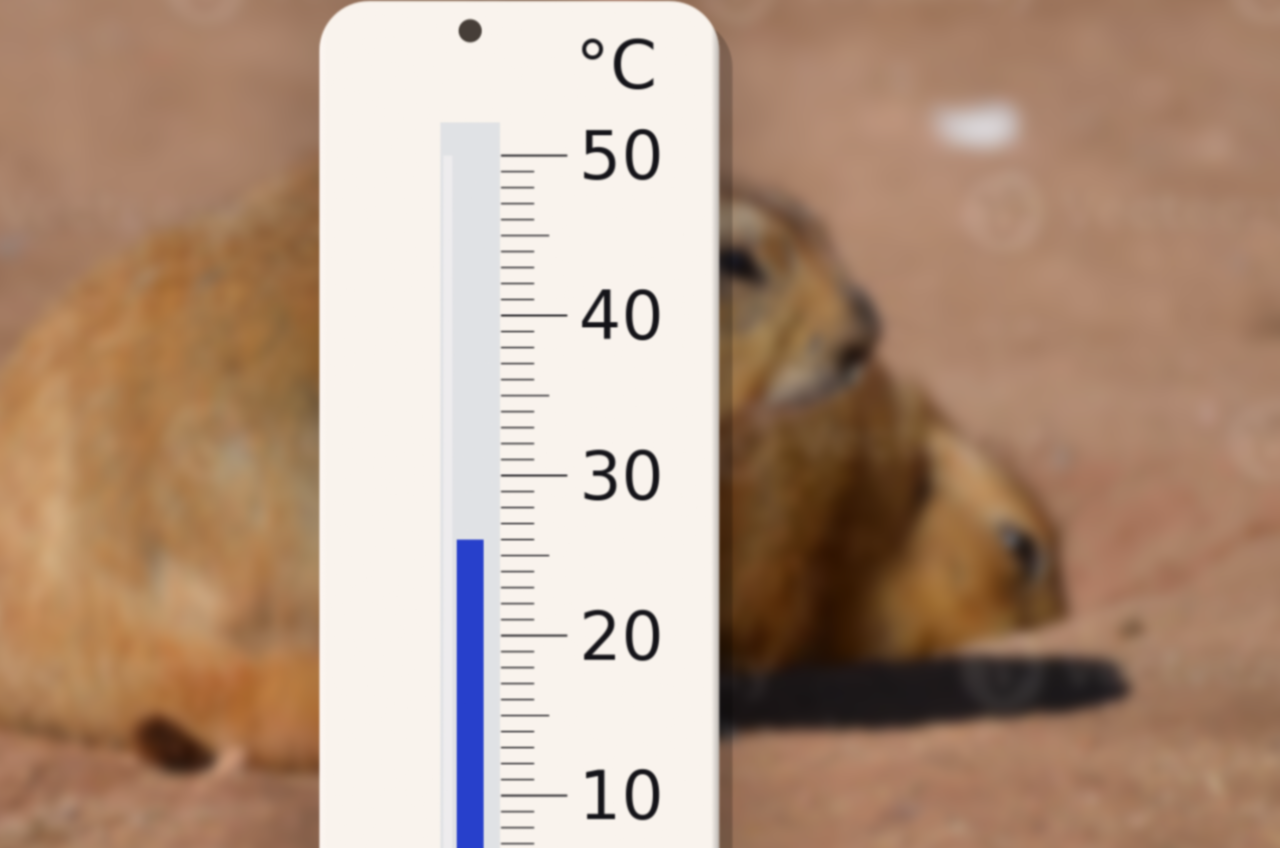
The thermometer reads 26°C
